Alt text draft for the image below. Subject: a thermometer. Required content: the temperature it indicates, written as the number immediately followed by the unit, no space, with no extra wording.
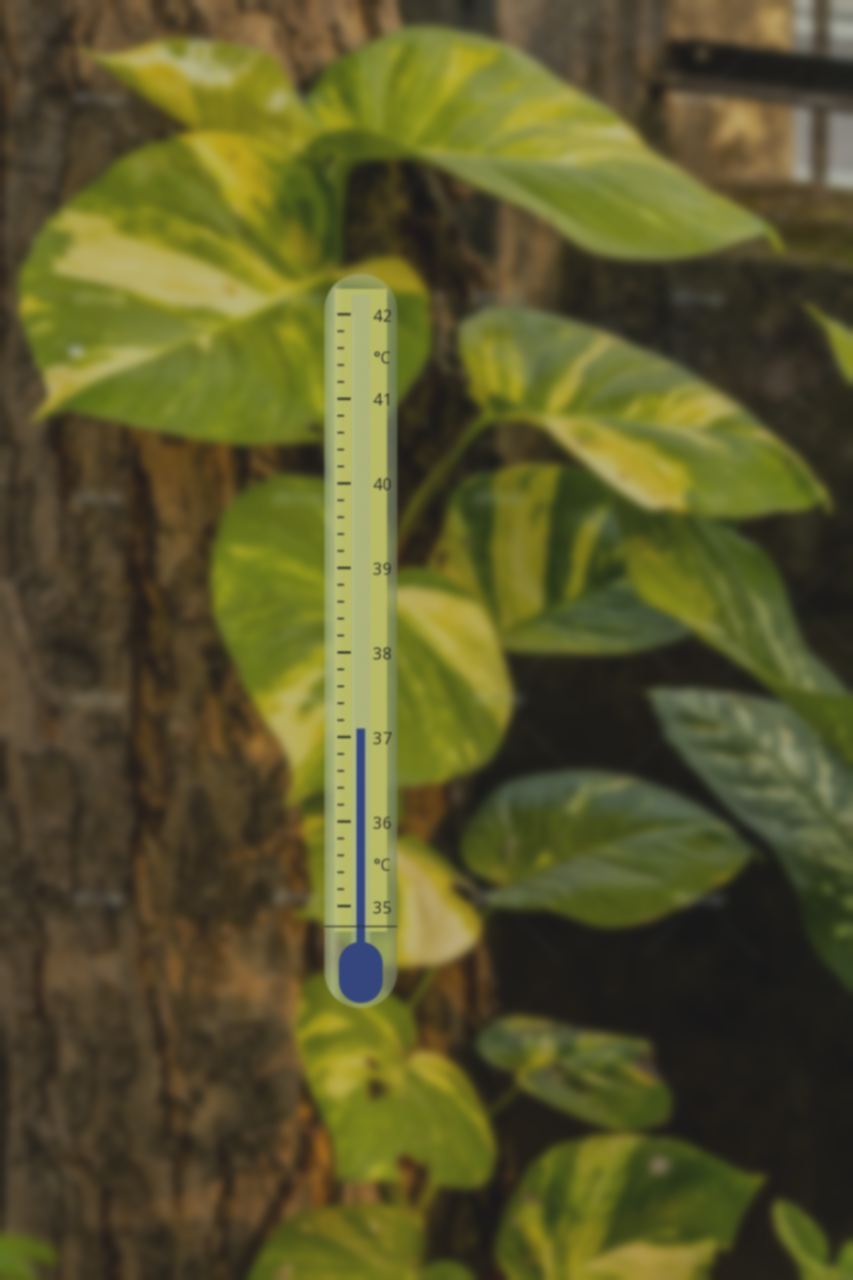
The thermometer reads 37.1°C
